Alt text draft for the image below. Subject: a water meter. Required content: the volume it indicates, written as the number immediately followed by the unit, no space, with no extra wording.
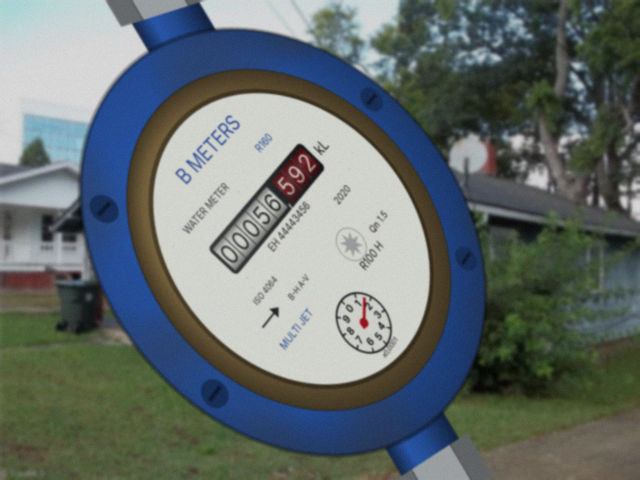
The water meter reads 56.5921kL
